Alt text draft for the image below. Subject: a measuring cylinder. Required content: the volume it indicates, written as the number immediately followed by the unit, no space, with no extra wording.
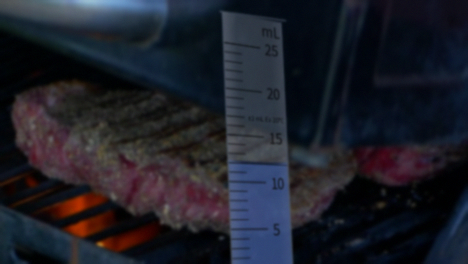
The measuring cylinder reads 12mL
